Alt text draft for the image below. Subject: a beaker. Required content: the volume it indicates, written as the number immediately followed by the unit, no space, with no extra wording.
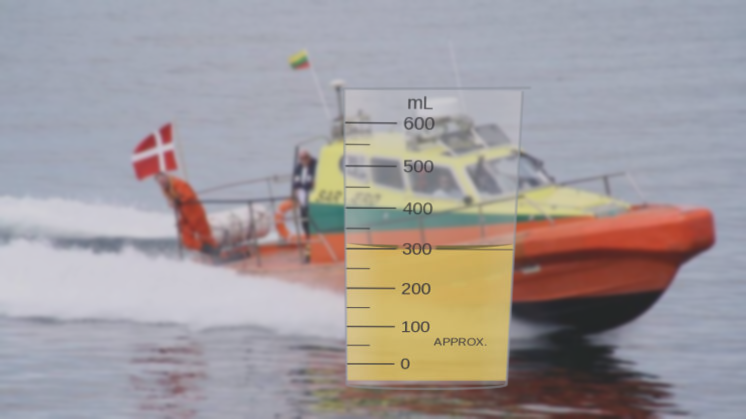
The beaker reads 300mL
